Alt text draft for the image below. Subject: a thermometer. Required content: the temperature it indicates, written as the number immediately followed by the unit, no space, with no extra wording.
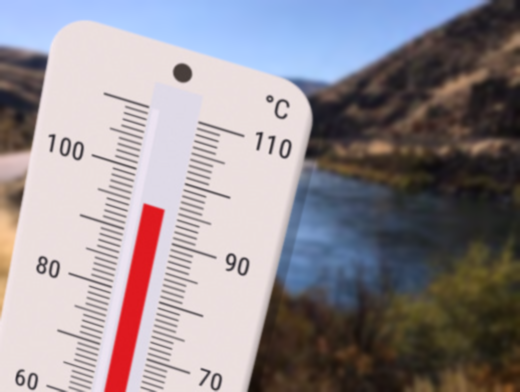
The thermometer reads 95°C
